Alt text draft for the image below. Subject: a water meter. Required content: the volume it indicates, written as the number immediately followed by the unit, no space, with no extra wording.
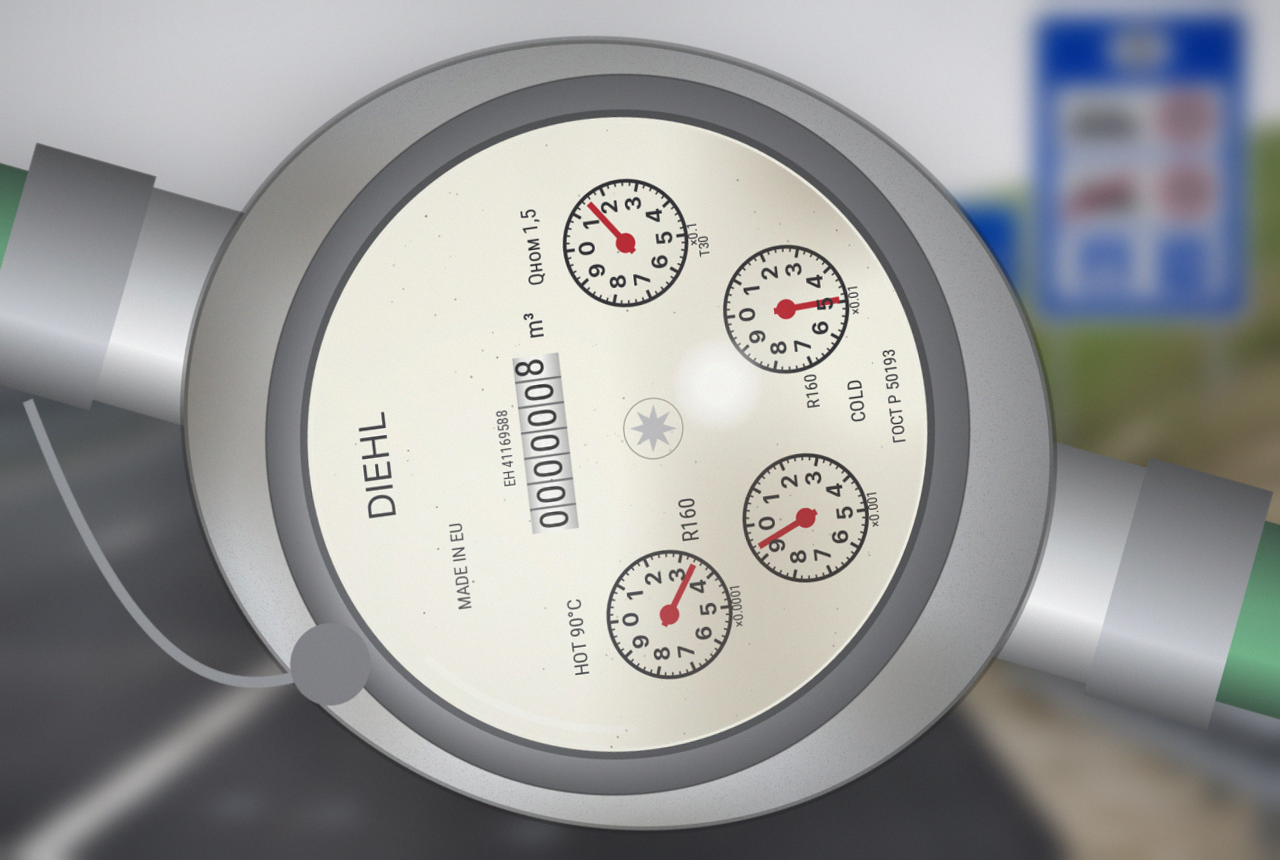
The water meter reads 8.1493m³
